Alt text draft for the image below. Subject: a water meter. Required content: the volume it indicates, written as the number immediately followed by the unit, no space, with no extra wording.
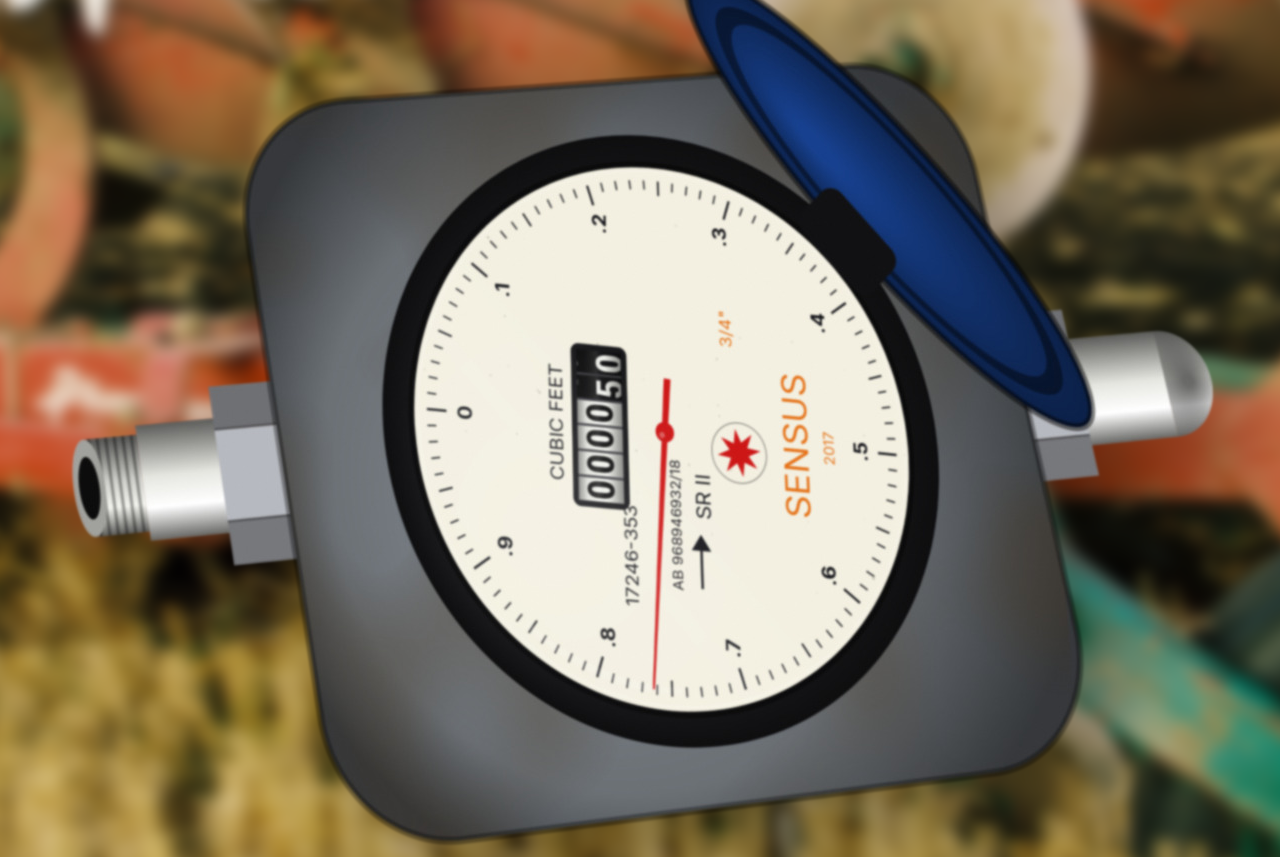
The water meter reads 49.76ft³
